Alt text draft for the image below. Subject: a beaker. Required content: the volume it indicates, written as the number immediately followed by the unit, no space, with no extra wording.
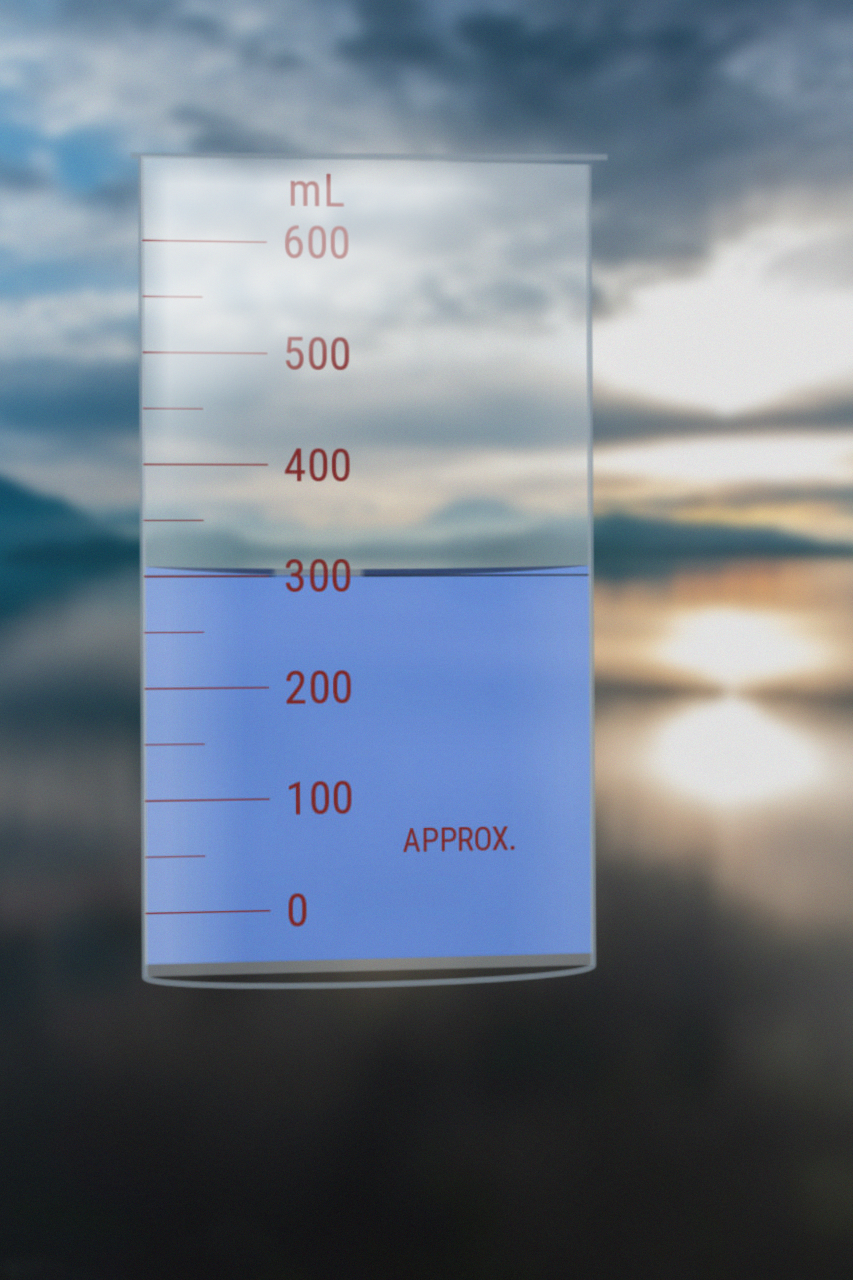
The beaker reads 300mL
